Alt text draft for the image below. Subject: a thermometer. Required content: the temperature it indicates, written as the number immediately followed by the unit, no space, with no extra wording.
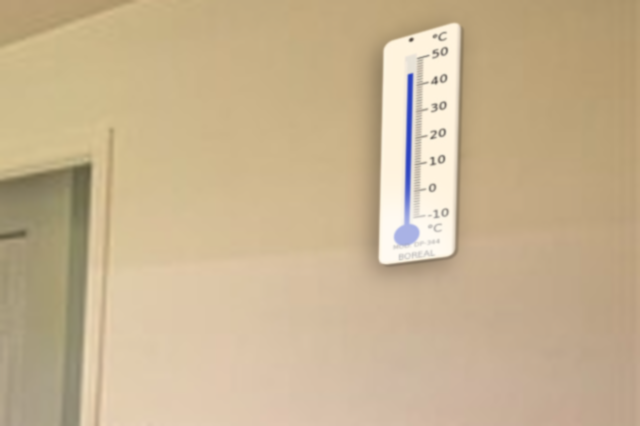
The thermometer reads 45°C
